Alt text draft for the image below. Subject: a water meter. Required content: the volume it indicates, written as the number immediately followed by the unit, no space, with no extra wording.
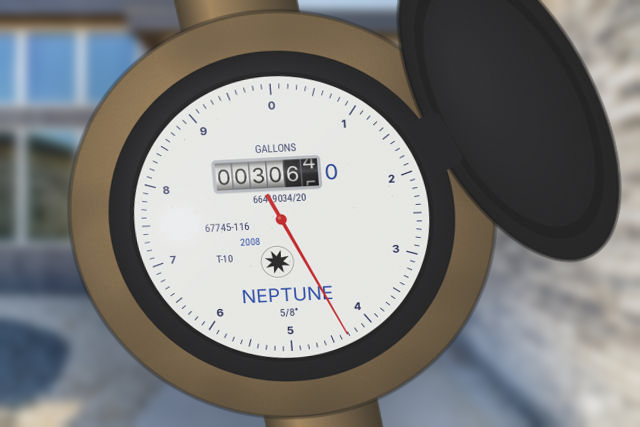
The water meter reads 30644.3gal
